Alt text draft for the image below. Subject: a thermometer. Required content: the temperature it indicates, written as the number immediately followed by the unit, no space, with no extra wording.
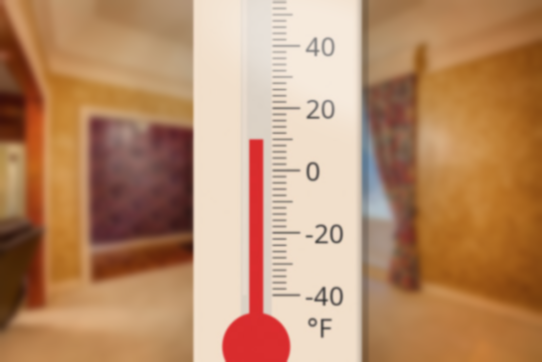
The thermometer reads 10°F
